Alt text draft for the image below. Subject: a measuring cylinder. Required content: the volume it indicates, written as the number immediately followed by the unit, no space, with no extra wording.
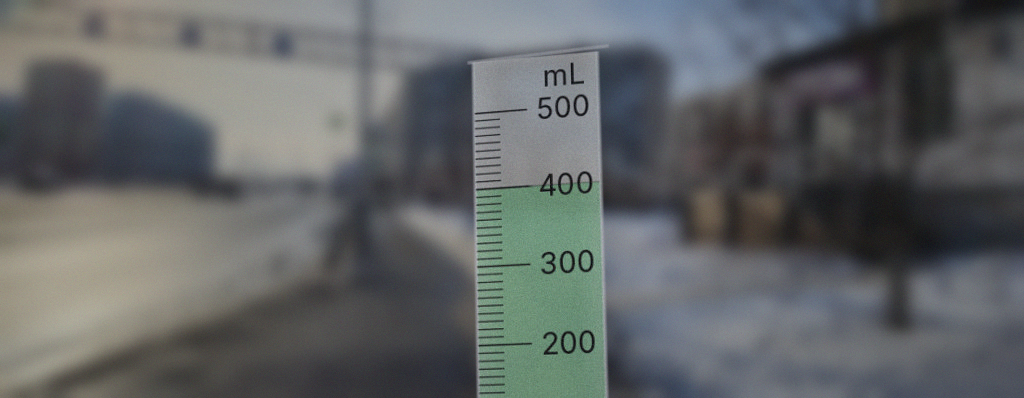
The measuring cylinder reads 400mL
